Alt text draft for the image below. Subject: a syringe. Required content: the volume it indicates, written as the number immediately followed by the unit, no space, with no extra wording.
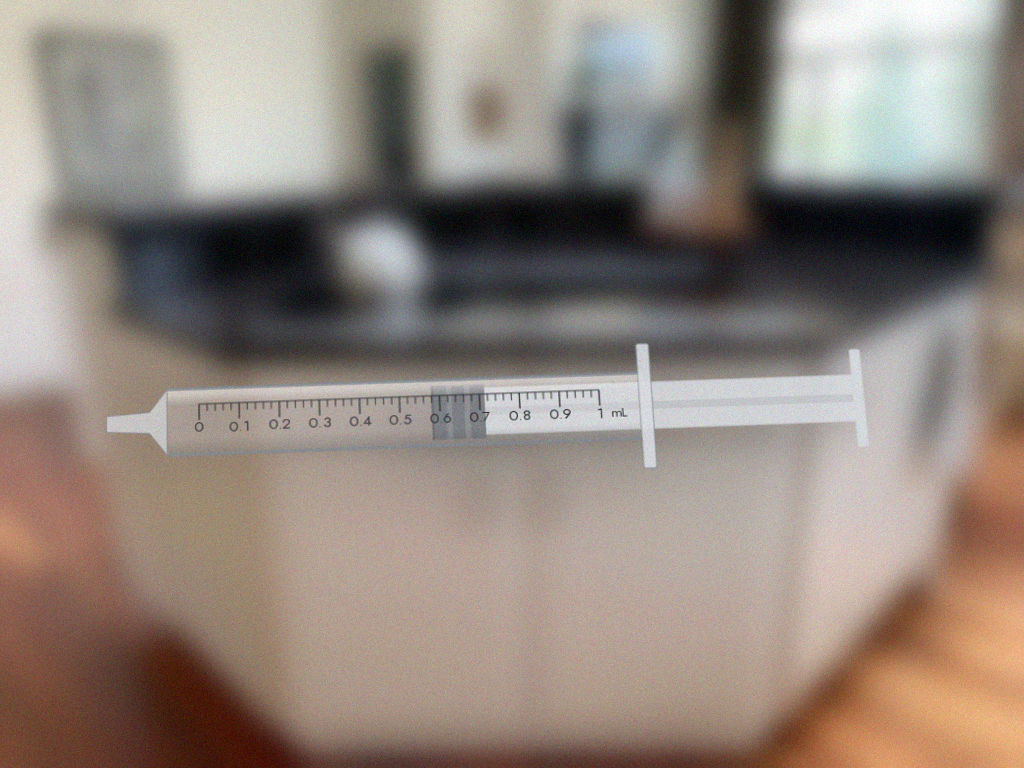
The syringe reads 0.58mL
